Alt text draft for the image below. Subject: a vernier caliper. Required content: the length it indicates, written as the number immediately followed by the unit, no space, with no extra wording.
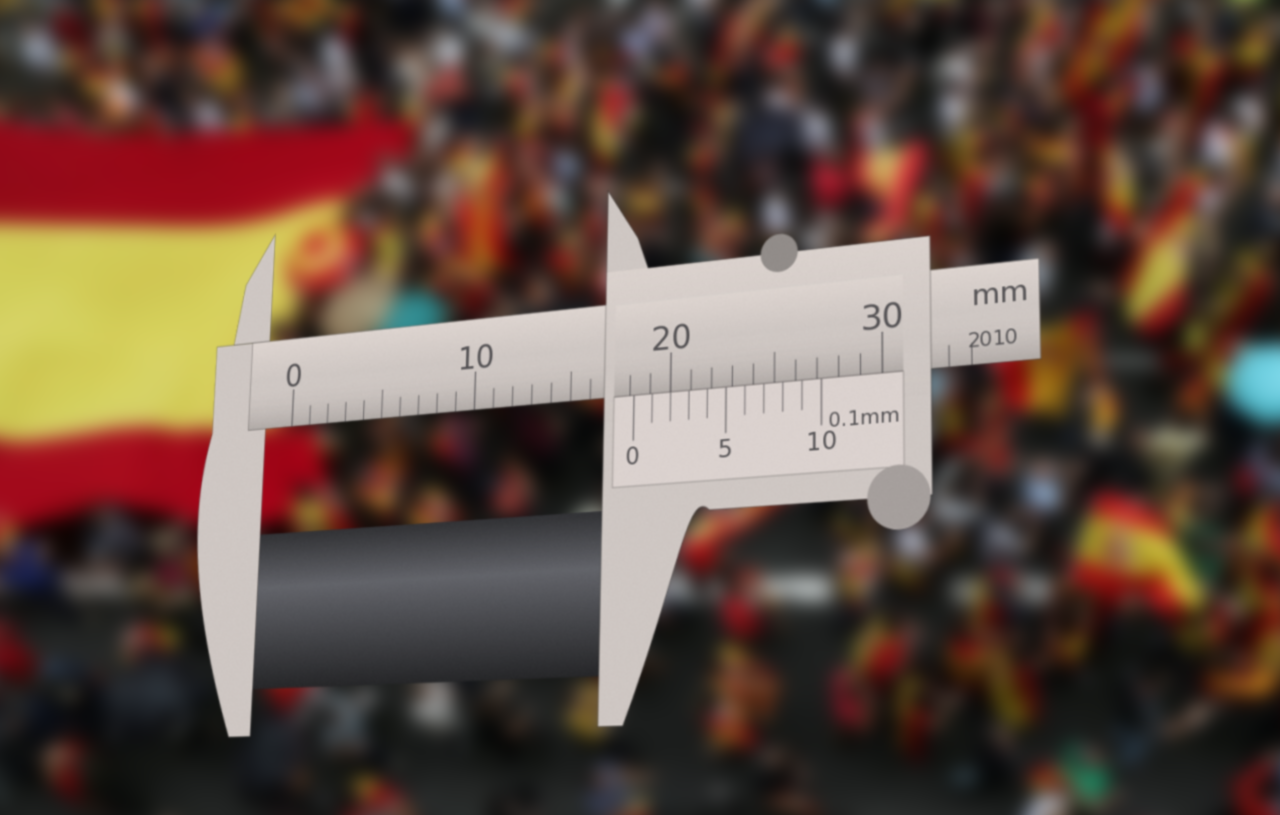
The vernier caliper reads 18.2mm
